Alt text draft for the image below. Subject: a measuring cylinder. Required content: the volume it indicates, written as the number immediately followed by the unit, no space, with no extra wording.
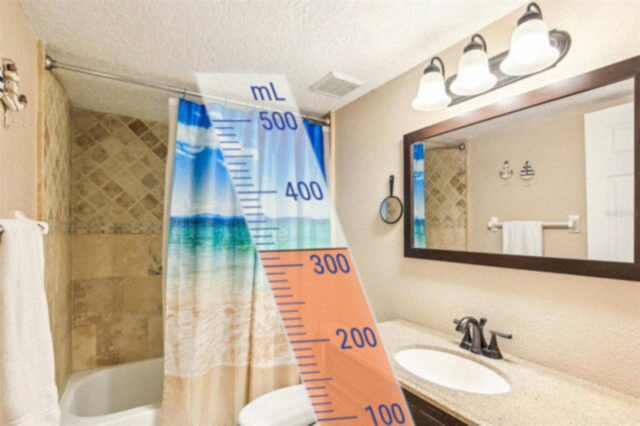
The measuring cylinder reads 320mL
